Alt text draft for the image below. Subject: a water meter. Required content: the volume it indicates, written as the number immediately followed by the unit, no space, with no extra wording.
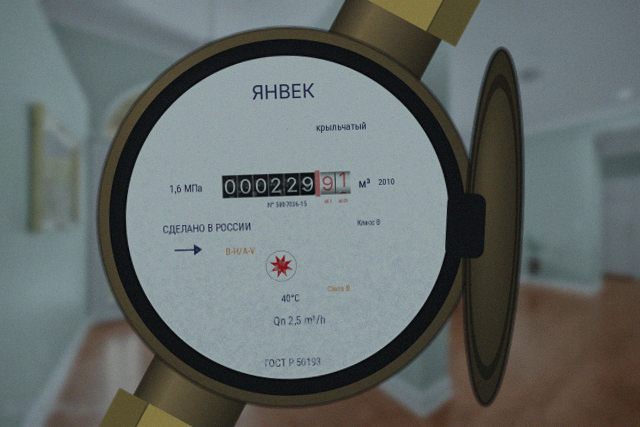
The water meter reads 229.91m³
